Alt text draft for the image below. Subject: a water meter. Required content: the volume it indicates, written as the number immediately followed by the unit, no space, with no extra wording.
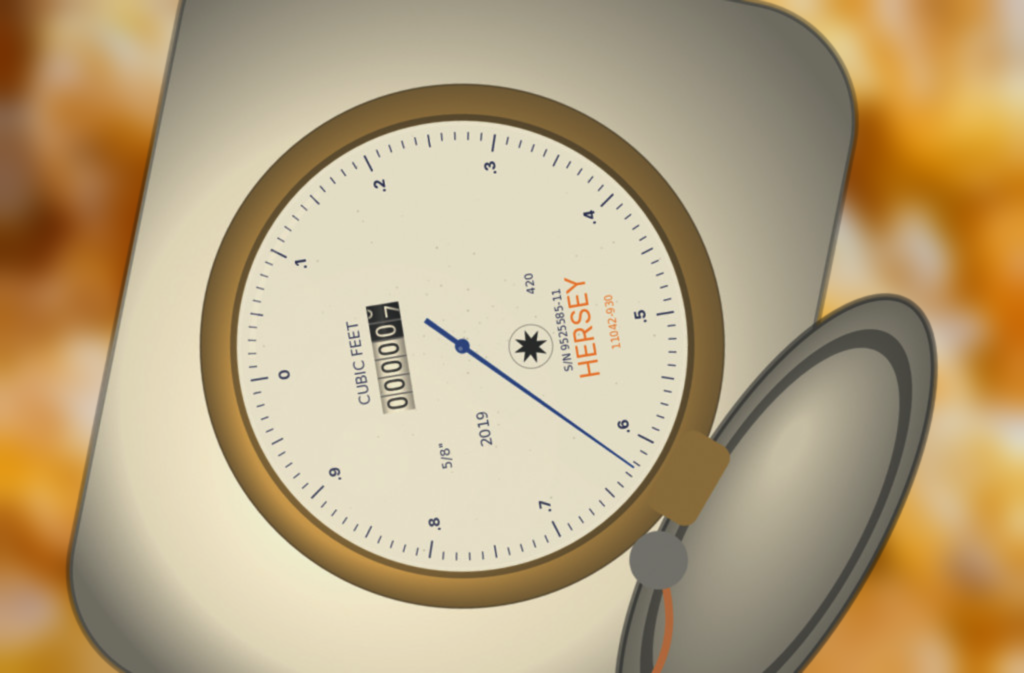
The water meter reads 6.62ft³
